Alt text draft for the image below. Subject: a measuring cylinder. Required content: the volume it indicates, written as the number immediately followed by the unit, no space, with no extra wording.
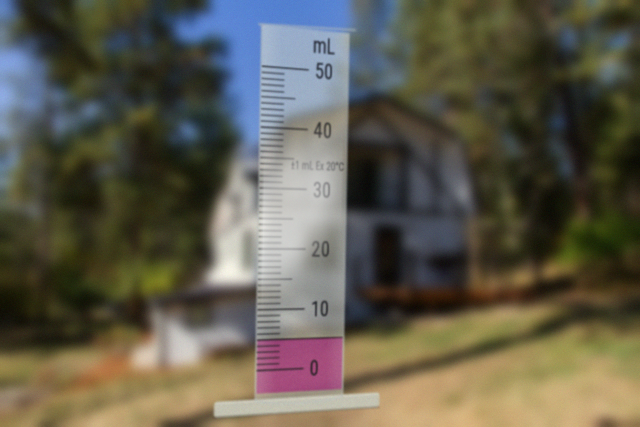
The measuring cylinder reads 5mL
